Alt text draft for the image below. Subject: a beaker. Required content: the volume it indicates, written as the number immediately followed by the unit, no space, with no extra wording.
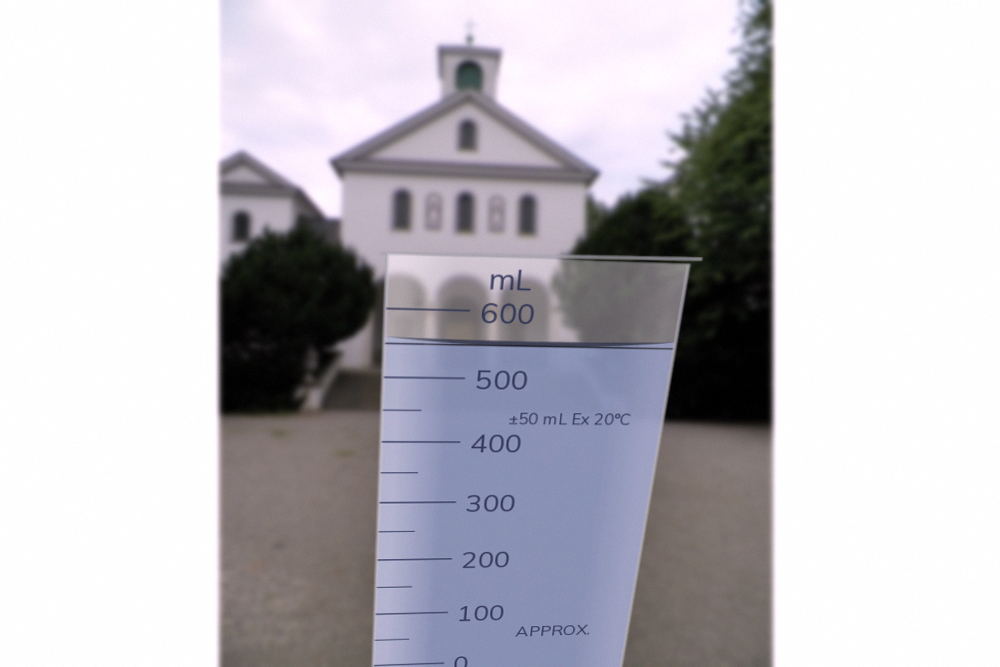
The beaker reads 550mL
